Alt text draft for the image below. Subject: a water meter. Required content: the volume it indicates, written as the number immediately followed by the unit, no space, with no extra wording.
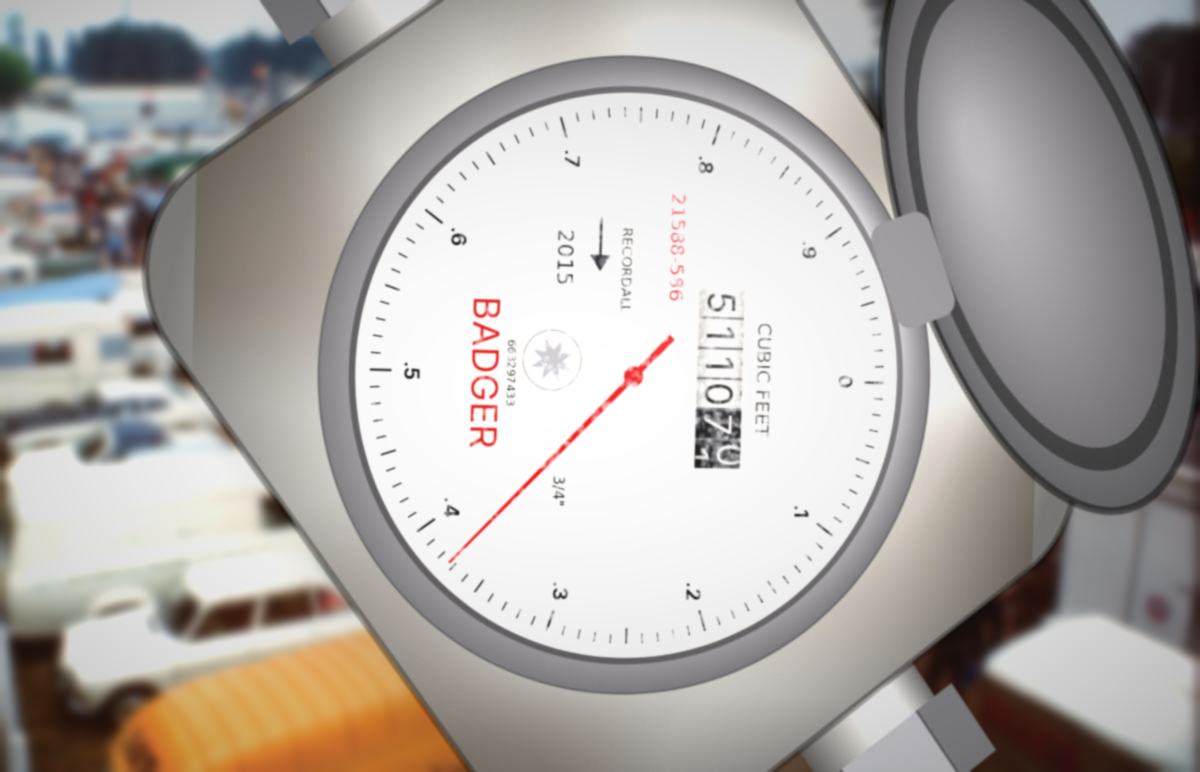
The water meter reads 511070.37ft³
